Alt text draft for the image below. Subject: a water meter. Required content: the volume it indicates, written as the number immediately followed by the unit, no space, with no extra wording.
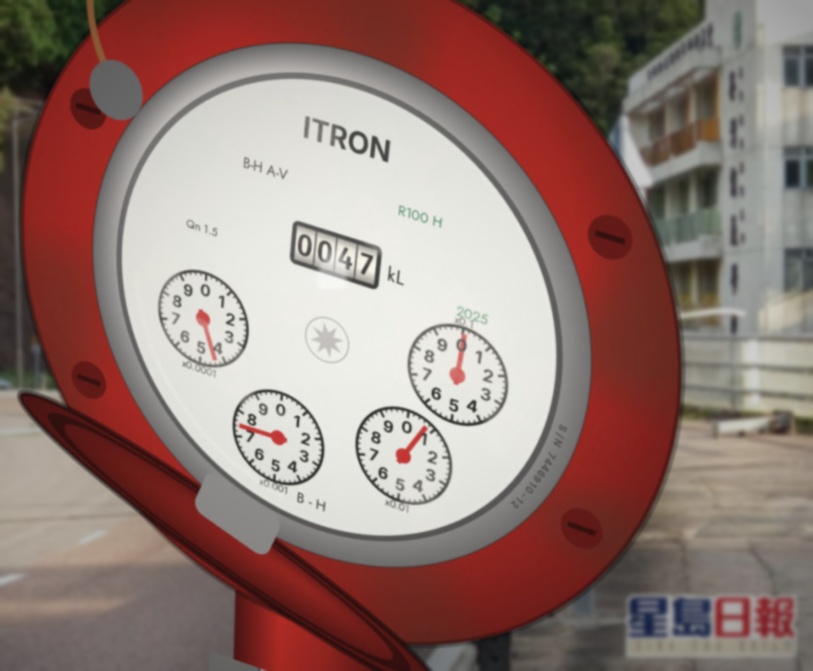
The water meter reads 47.0074kL
